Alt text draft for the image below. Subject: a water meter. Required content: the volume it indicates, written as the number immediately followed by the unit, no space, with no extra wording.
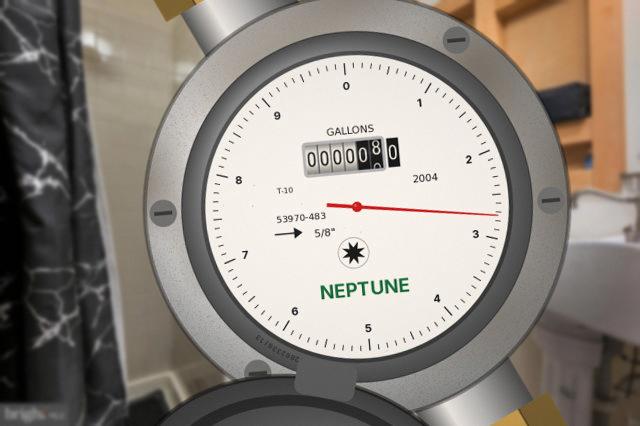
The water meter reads 82.7gal
